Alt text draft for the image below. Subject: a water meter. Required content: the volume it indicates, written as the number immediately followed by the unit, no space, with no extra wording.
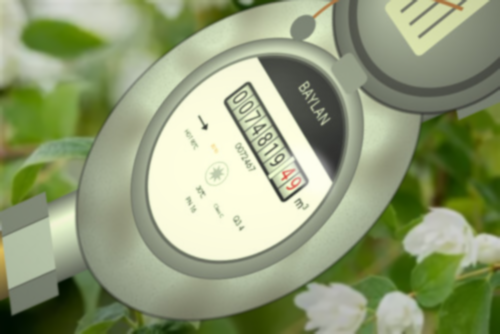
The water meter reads 74819.49m³
